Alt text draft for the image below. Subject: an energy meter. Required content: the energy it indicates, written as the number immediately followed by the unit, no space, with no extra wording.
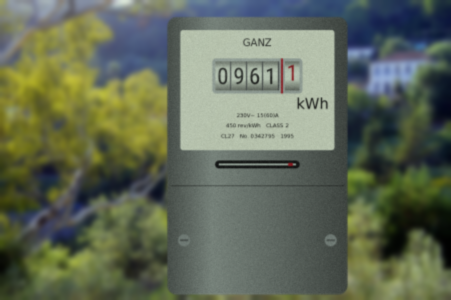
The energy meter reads 961.1kWh
